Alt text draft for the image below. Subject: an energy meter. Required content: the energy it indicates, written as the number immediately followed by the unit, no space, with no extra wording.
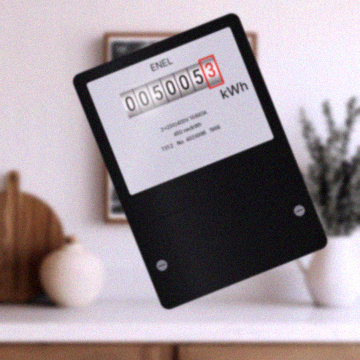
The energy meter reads 5005.3kWh
